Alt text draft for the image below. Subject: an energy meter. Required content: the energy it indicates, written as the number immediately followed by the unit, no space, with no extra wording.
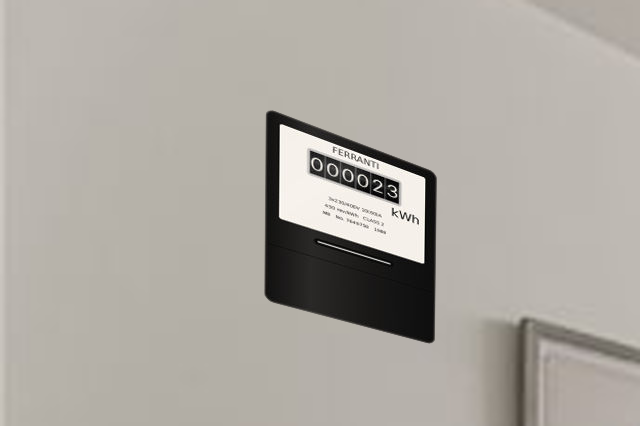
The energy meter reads 23kWh
